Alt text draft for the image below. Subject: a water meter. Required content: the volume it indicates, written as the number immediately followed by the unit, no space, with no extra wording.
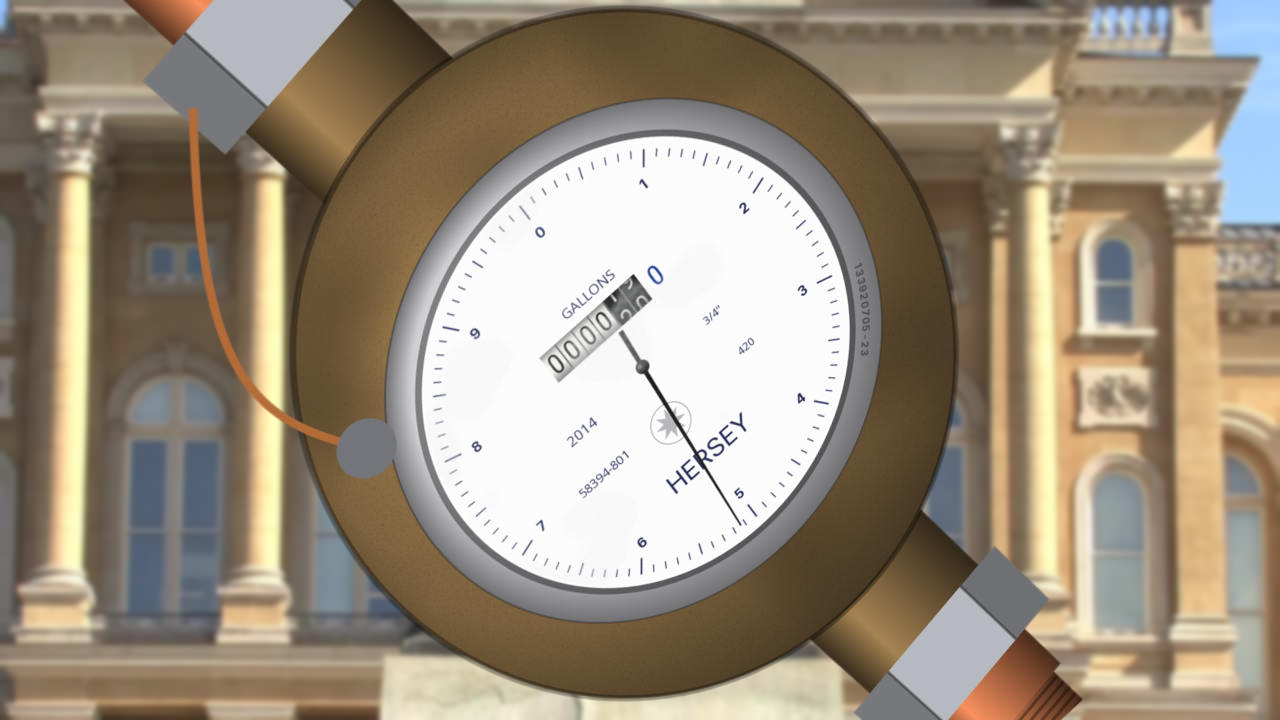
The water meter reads 195.1gal
